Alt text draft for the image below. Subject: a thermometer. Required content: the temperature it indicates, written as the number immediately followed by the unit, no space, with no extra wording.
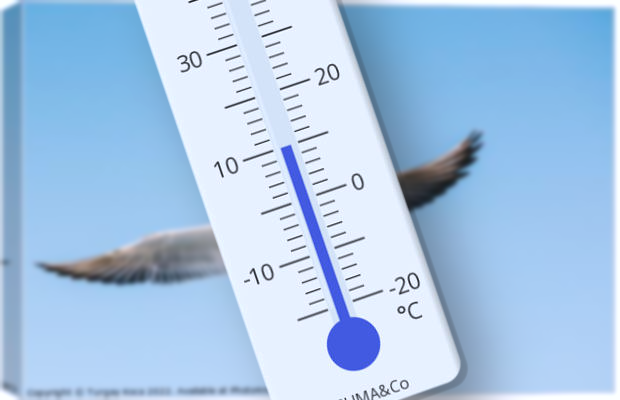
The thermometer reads 10°C
